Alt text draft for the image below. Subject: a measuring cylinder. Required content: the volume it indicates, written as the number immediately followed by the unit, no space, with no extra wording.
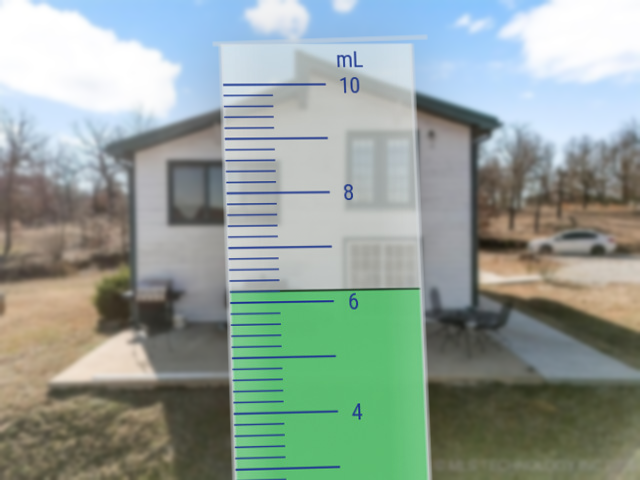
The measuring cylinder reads 6.2mL
